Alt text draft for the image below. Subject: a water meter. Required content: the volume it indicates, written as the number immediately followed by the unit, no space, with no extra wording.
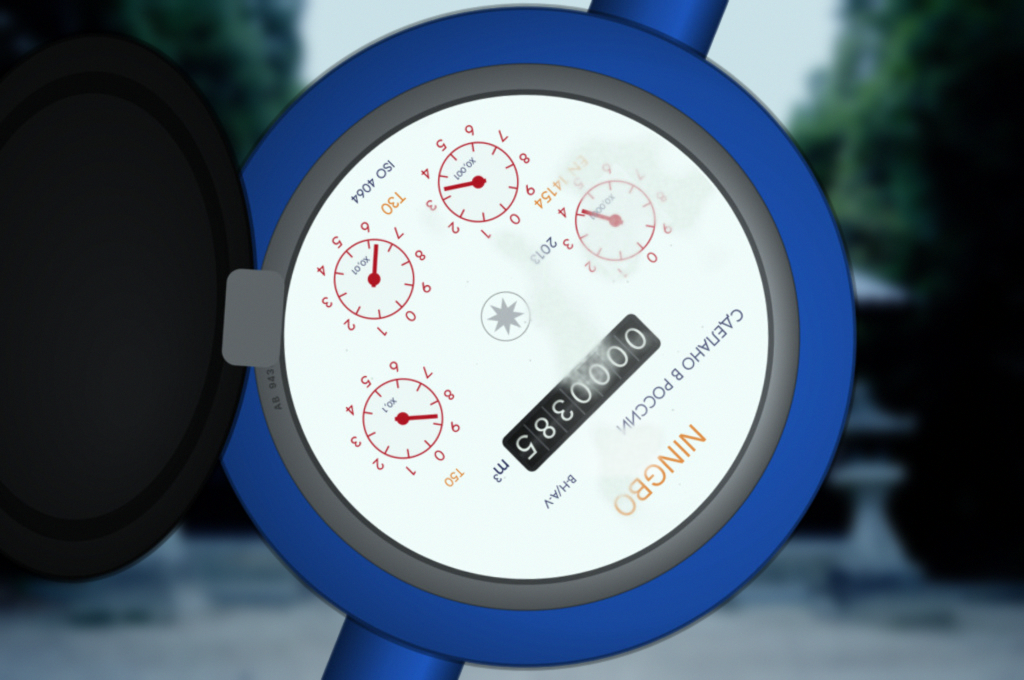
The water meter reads 385.8634m³
